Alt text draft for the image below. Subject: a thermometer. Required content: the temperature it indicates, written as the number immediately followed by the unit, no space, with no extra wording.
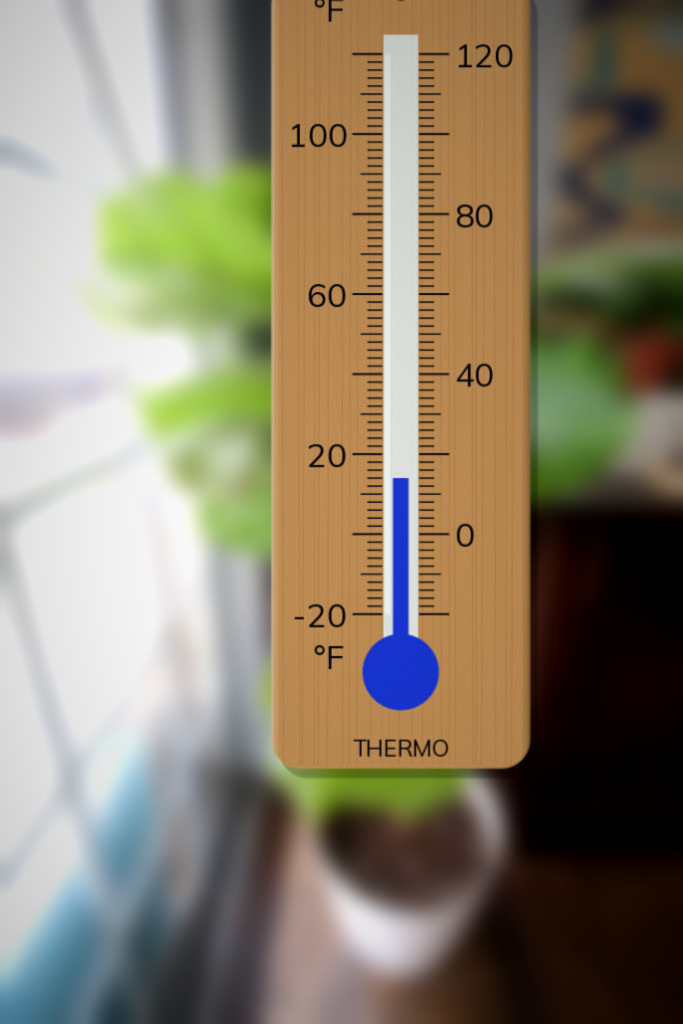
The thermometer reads 14°F
